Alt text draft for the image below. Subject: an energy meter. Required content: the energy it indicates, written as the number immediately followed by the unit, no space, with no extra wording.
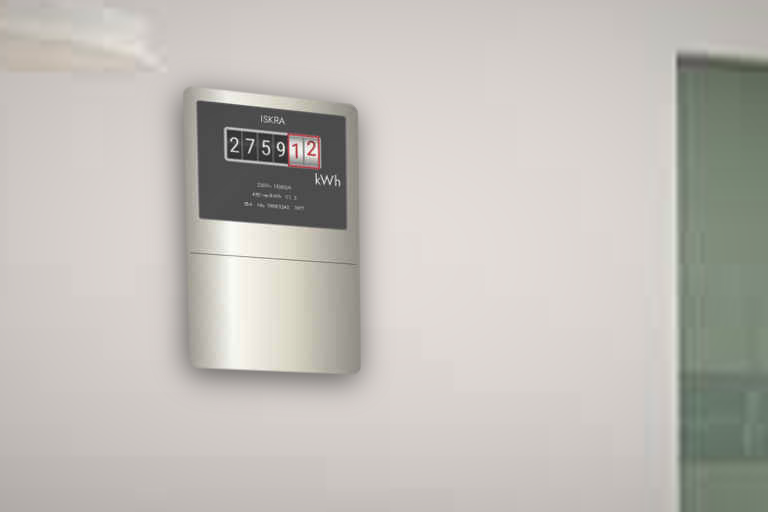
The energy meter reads 2759.12kWh
